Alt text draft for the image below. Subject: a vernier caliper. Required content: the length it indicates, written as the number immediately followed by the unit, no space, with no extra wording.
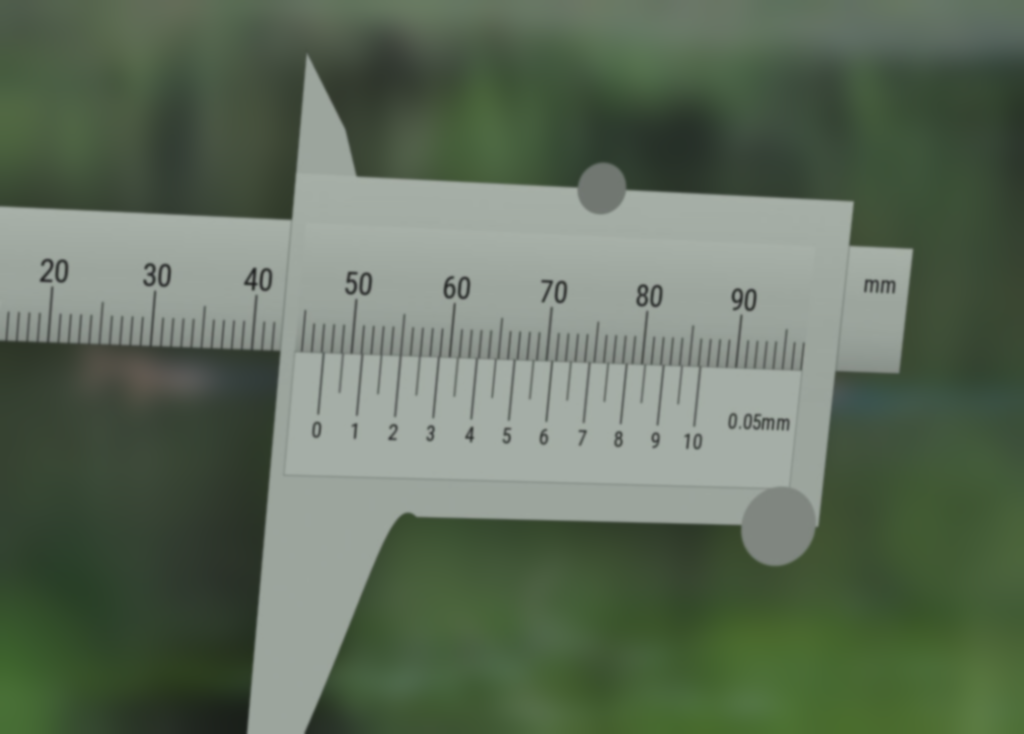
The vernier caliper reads 47.2mm
